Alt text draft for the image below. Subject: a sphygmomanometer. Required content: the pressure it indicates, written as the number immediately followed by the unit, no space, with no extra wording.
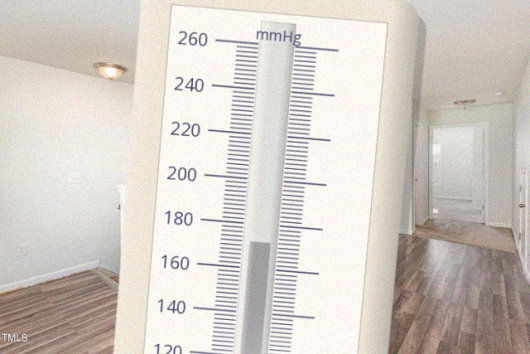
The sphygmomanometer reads 172mmHg
